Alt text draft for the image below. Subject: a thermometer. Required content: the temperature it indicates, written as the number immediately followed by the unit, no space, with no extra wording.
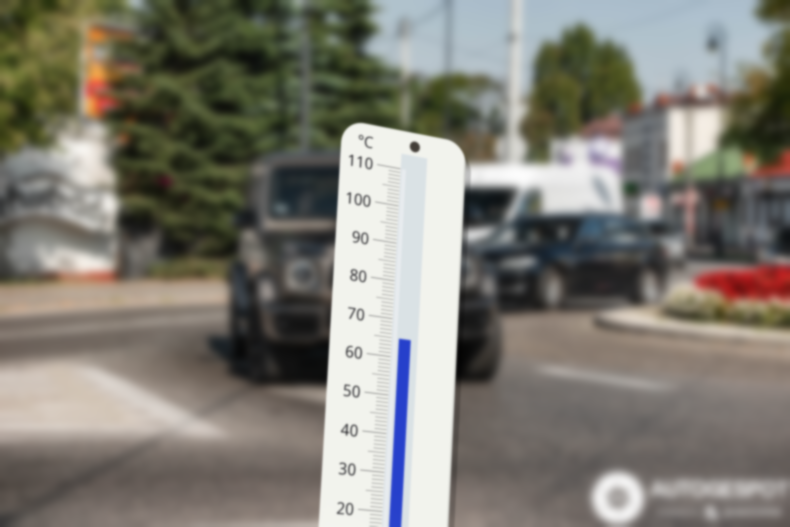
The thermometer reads 65°C
